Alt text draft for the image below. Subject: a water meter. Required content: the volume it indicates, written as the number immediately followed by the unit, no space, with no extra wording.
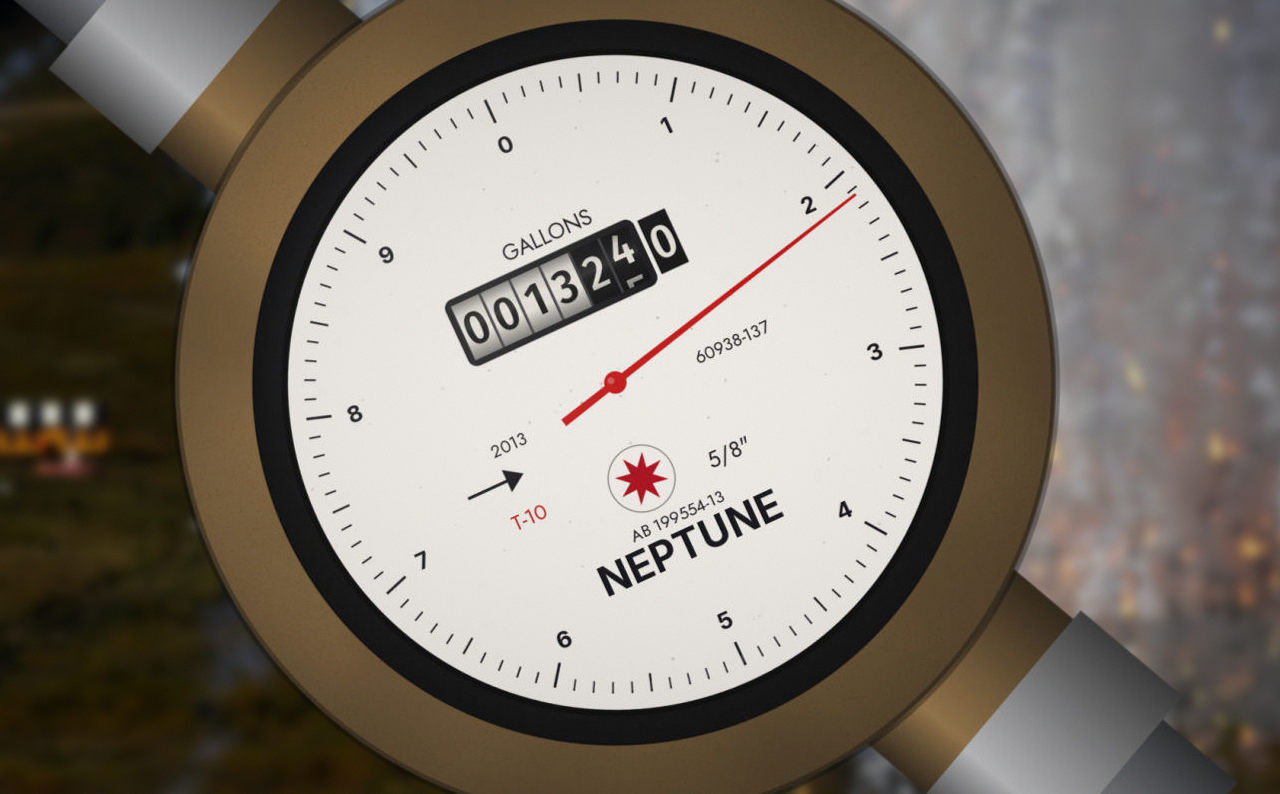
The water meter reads 13242.1gal
